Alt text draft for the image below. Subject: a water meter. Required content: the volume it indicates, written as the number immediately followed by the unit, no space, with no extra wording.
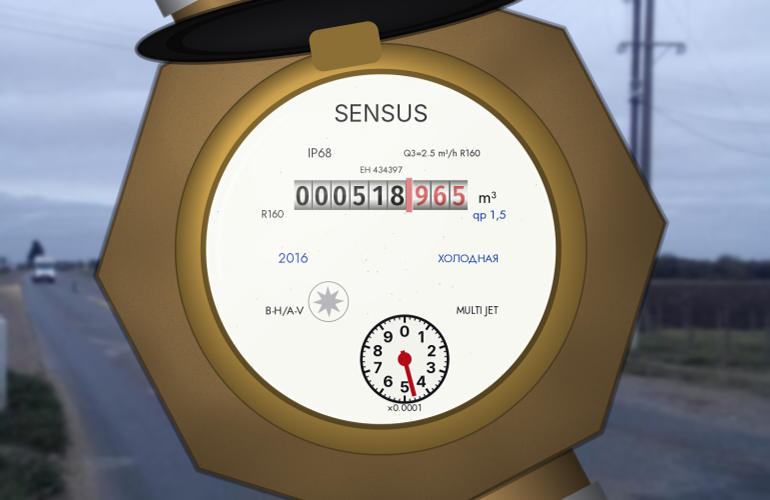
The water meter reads 518.9654m³
